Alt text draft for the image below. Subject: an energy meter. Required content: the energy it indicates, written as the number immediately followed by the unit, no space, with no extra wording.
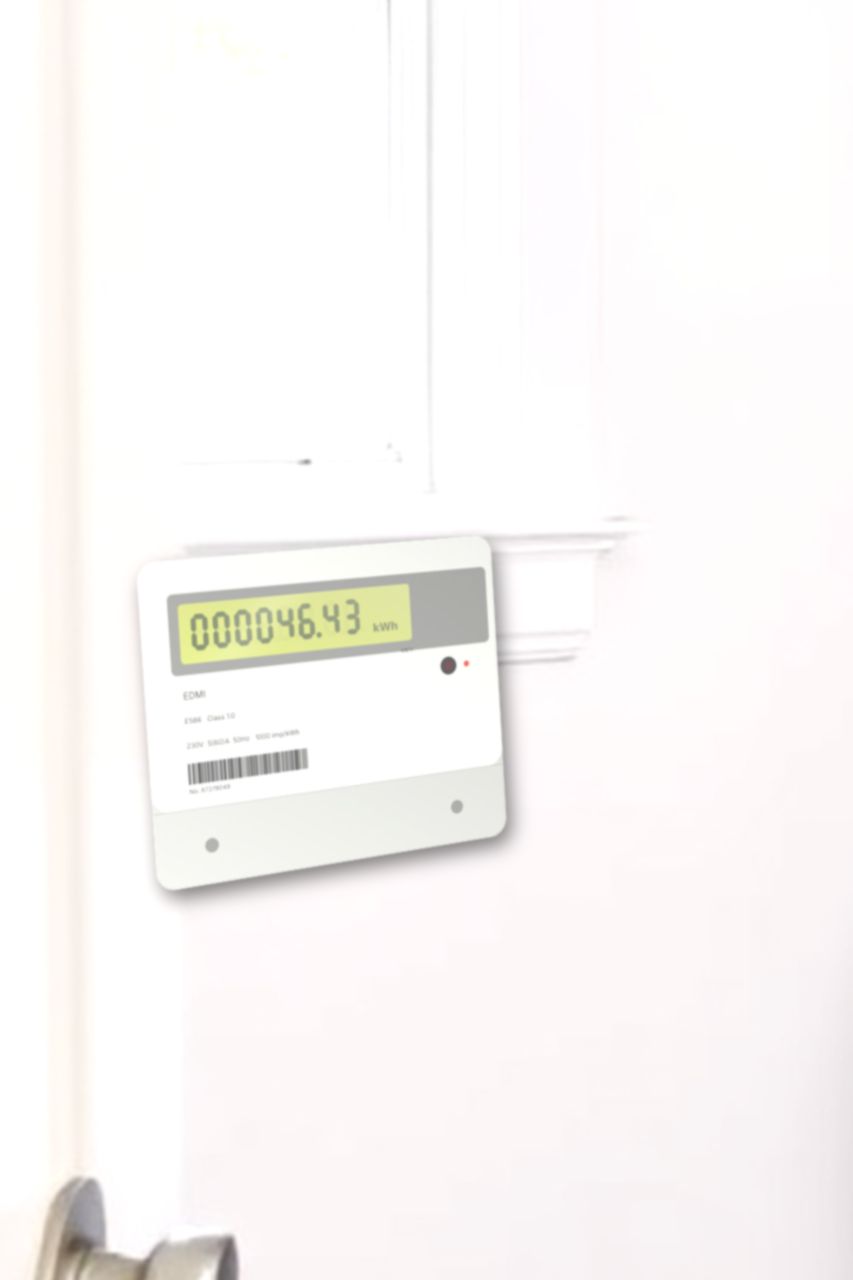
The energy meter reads 46.43kWh
